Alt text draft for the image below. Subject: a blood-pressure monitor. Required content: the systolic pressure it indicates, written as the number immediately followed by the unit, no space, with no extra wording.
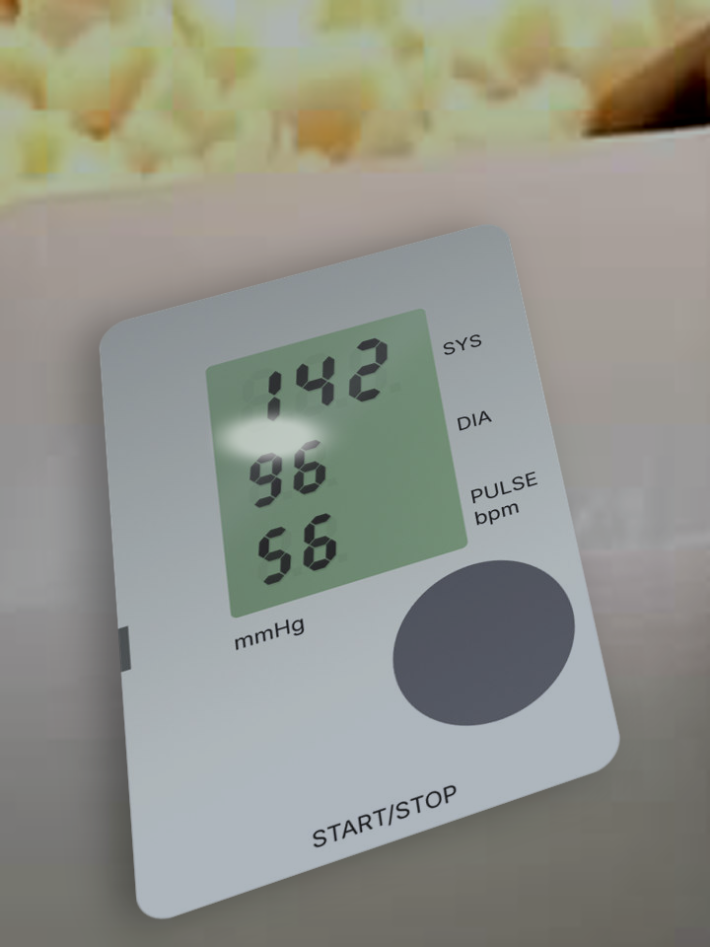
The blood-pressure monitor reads 142mmHg
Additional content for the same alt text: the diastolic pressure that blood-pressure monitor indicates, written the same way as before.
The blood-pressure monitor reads 96mmHg
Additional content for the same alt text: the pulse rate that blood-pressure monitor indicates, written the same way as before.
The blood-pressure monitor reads 56bpm
